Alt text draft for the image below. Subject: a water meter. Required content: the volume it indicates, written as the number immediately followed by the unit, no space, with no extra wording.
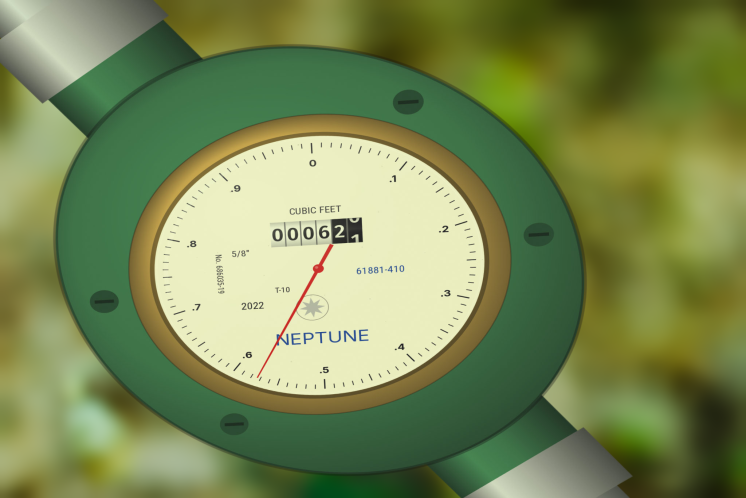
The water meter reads 620.57ft³
